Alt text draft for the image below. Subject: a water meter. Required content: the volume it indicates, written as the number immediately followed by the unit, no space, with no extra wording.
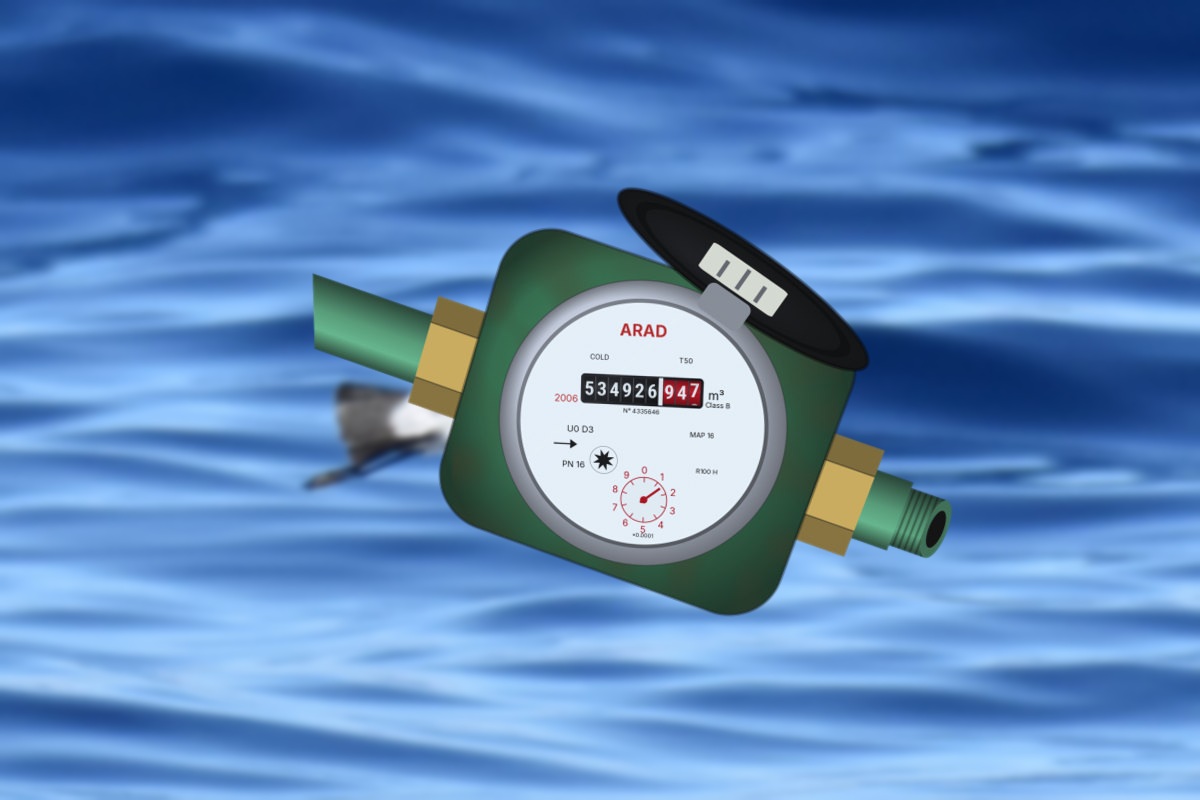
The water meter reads 534926.9471m³
